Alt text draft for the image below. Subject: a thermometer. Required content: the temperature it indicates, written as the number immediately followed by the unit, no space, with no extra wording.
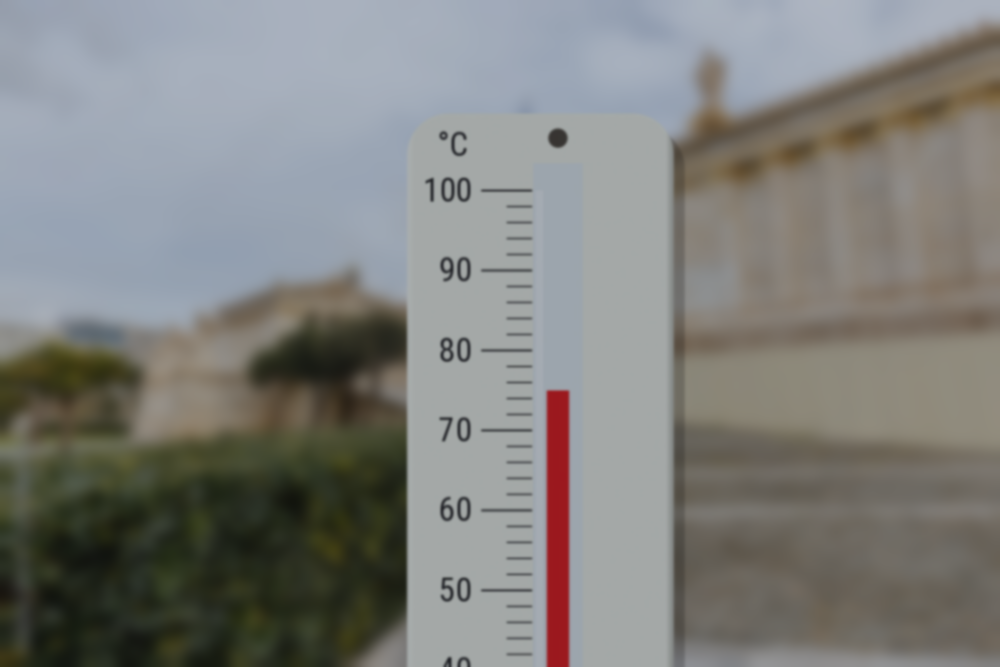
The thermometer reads 75°C
